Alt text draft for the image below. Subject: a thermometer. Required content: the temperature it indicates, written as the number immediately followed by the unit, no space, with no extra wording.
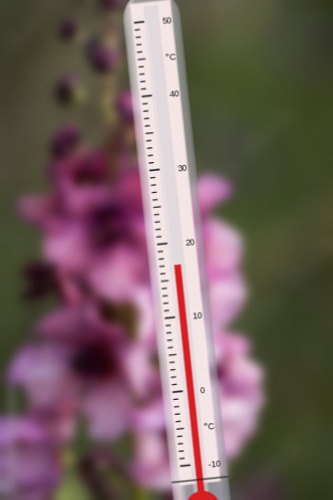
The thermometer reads 17°C
